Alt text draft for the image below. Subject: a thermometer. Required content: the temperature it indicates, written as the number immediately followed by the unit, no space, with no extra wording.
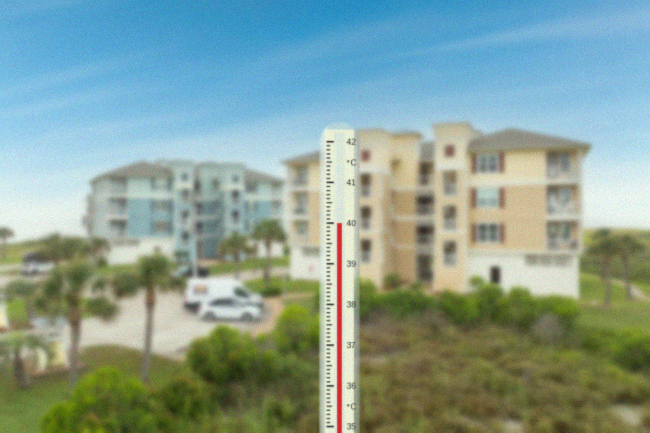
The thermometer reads 40°C
